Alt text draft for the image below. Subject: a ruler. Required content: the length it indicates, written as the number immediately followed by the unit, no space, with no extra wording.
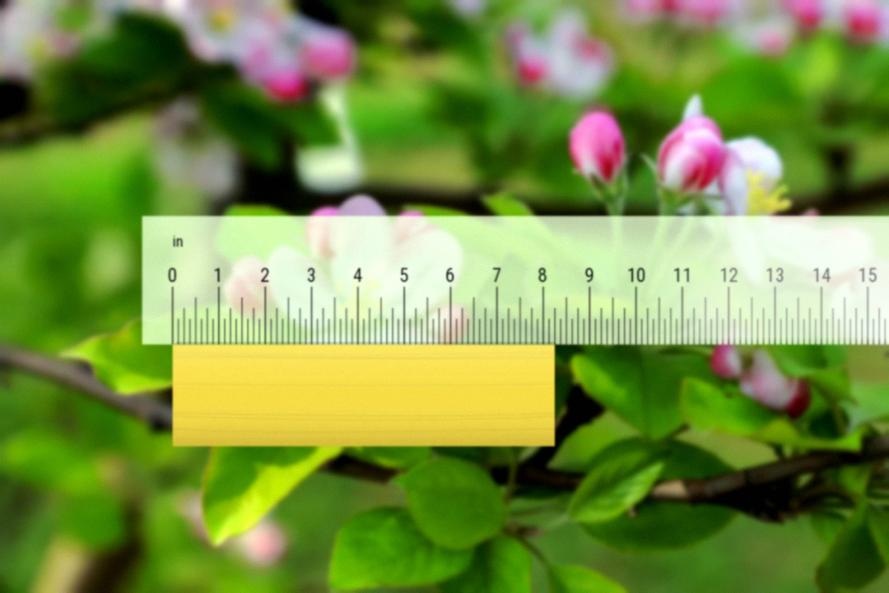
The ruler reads 8.25in
